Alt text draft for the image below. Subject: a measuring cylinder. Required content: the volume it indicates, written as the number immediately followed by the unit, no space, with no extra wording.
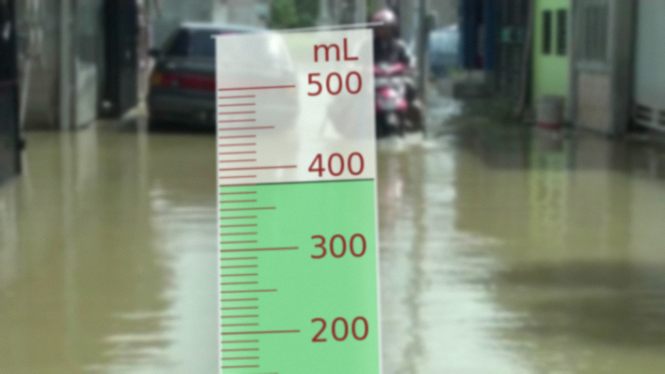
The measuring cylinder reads 380mL
